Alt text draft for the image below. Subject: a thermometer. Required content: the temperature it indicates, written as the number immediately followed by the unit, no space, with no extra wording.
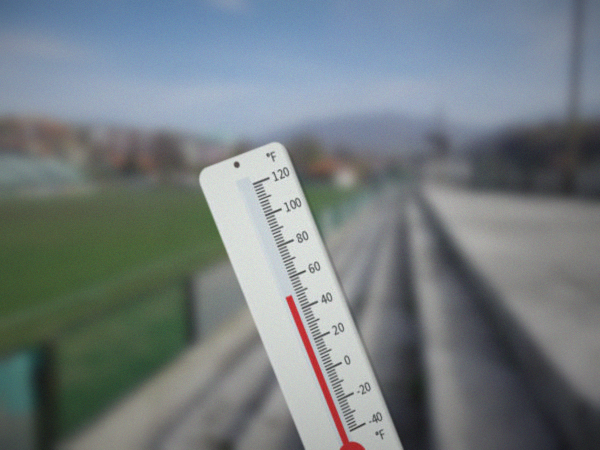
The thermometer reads 50°F
